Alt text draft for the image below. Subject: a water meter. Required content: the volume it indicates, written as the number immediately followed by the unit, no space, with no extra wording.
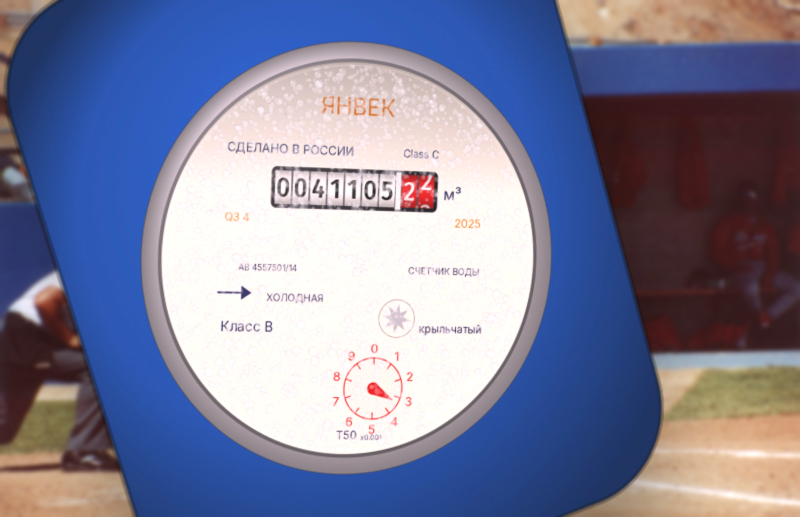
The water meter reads 41105.223m³
